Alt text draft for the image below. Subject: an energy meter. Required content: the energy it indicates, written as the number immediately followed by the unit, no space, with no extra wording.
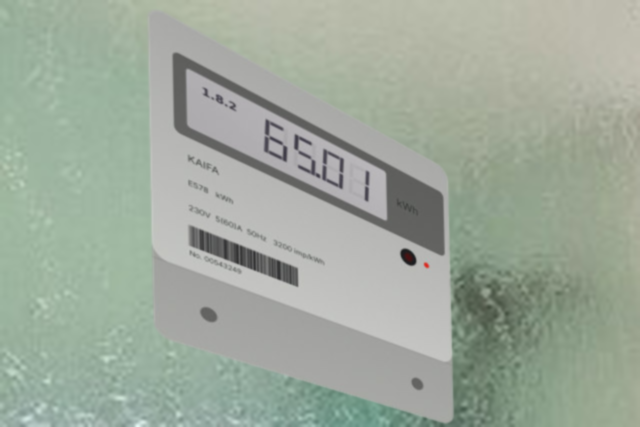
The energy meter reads 65.01kWh
